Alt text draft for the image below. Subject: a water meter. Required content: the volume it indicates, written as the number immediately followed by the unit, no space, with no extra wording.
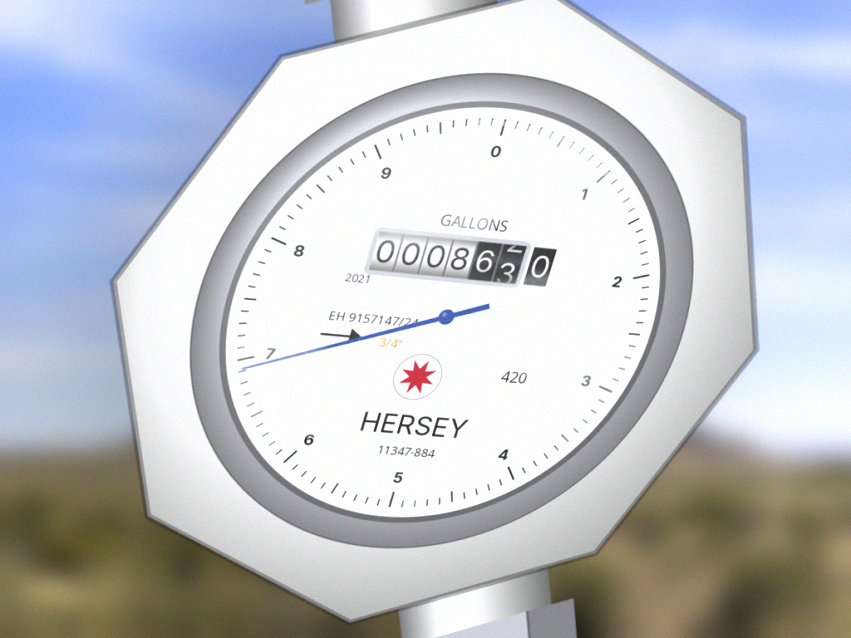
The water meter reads 8626.9gal
